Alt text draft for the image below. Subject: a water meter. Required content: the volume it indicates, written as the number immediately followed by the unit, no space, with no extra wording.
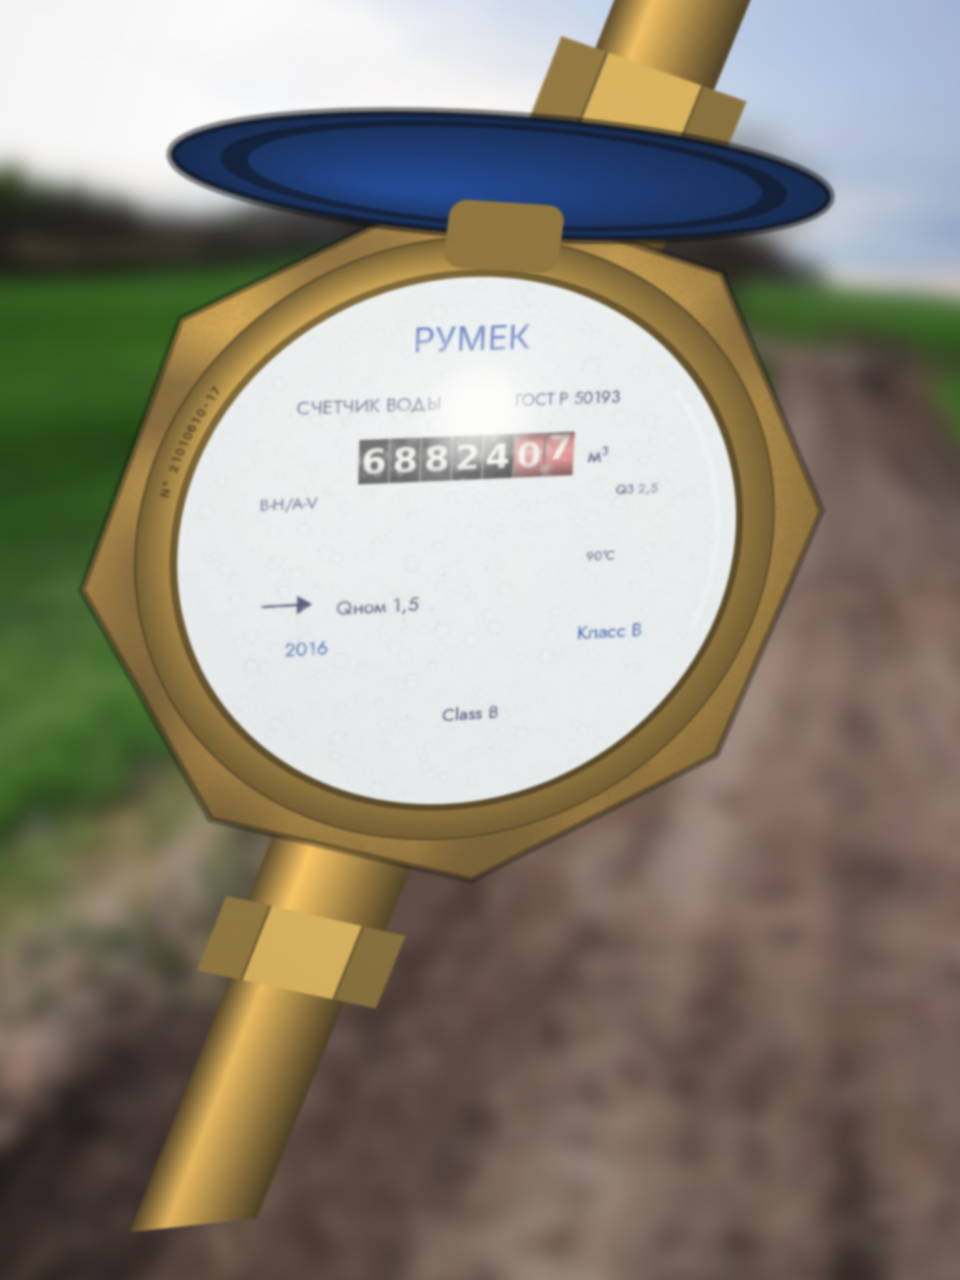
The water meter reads 68824.07m³
